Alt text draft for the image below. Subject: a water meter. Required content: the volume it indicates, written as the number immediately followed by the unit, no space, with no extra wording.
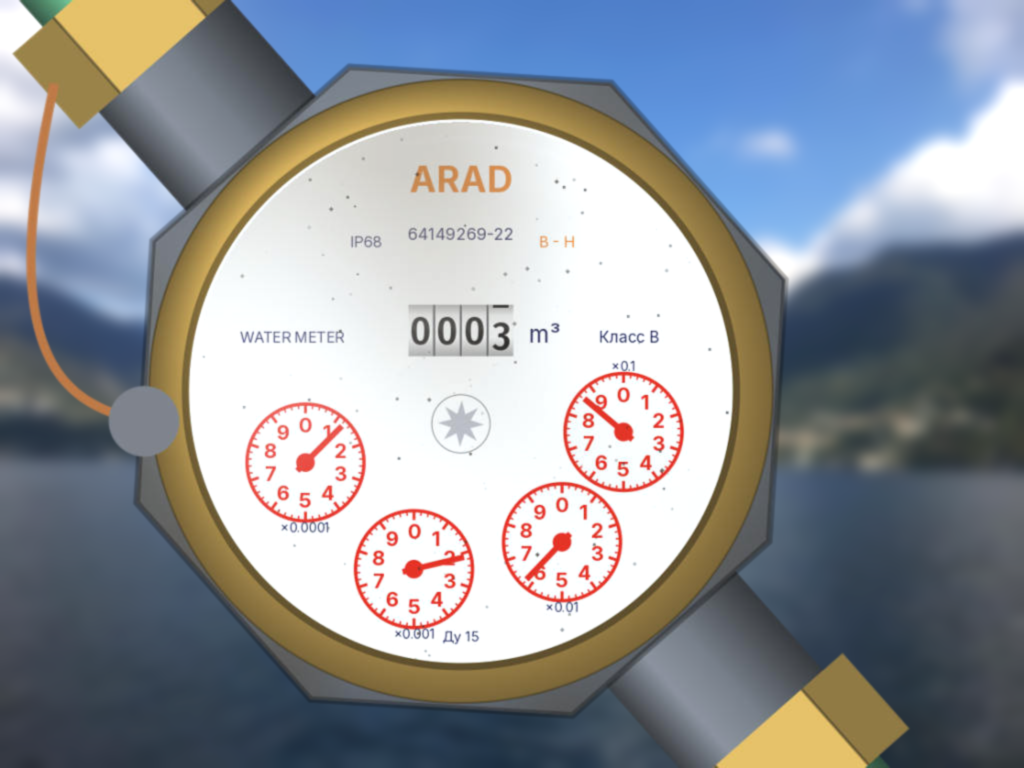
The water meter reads 2.8621m³
